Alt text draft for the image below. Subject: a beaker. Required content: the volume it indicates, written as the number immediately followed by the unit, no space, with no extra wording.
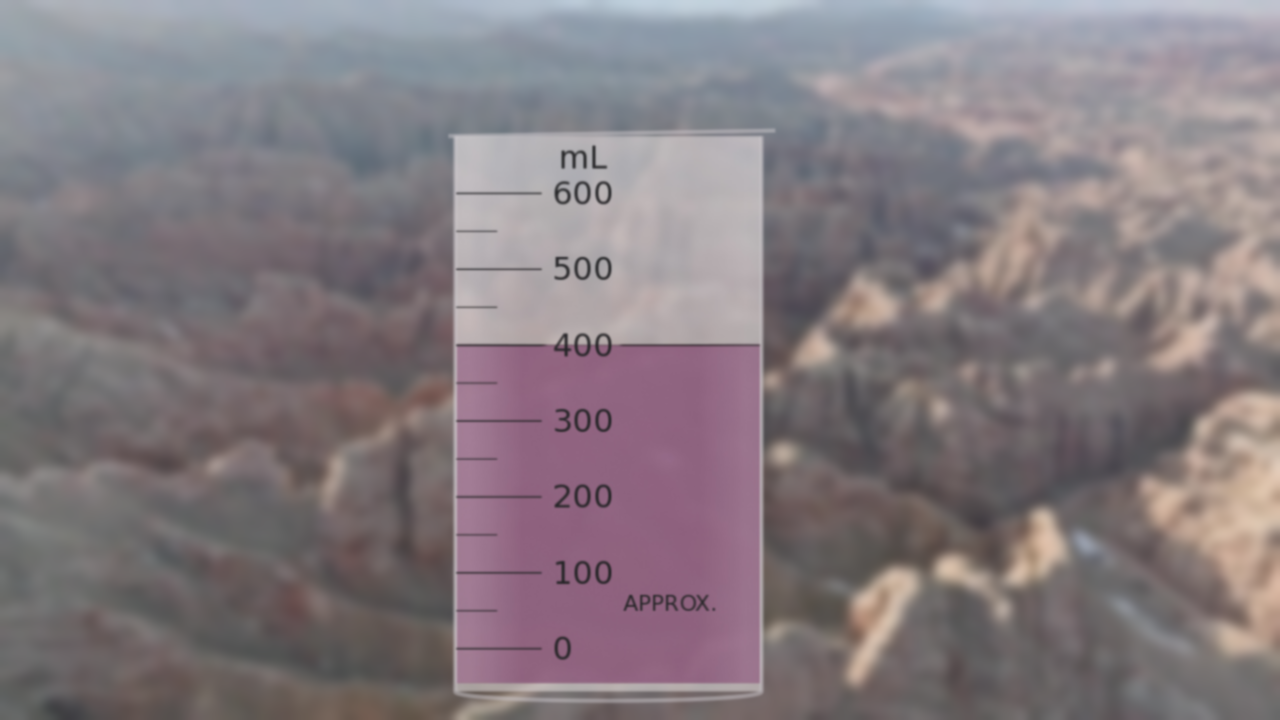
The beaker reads 400mL
